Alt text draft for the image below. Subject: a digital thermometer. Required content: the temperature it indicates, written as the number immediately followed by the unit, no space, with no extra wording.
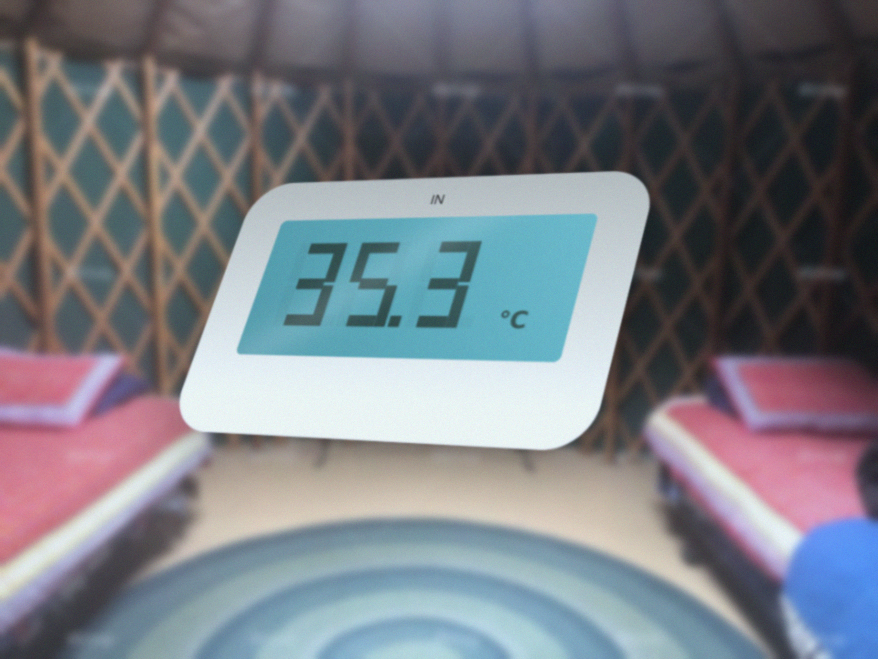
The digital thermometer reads 35.3°C
